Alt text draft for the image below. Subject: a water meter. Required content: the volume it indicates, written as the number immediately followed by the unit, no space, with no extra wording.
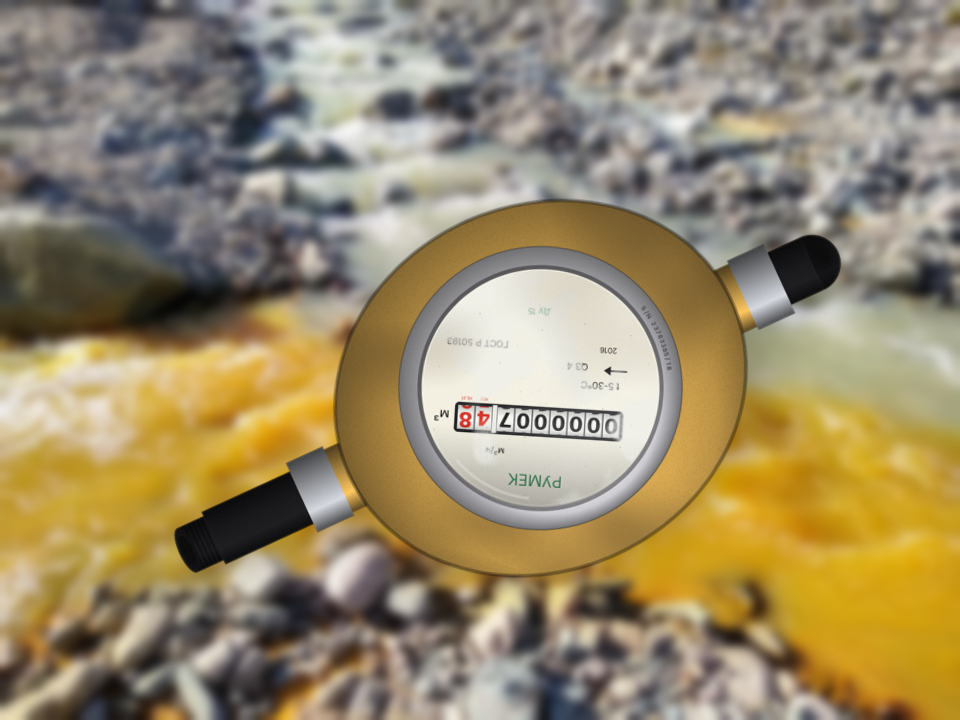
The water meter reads 7.48m³
